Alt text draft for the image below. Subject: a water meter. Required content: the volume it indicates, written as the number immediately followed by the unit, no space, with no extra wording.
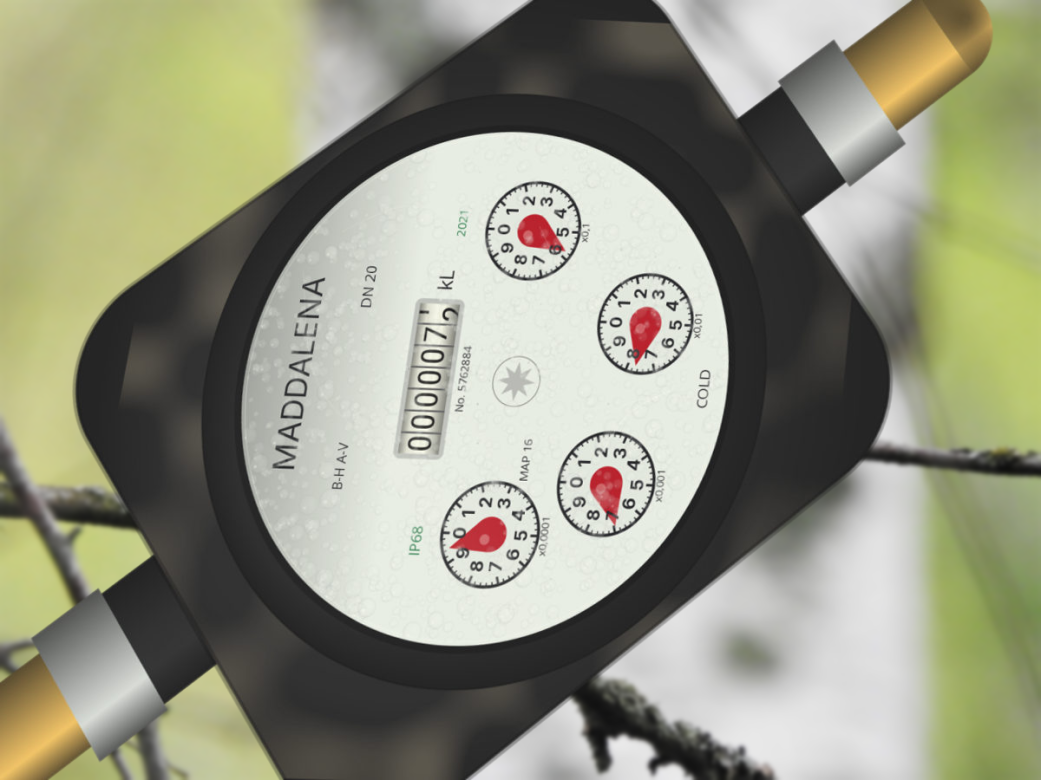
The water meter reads 71.5769kL
